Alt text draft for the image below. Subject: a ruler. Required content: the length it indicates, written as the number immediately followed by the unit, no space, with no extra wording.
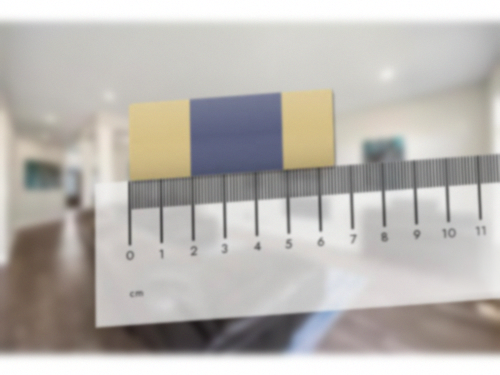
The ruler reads 6.5cm
